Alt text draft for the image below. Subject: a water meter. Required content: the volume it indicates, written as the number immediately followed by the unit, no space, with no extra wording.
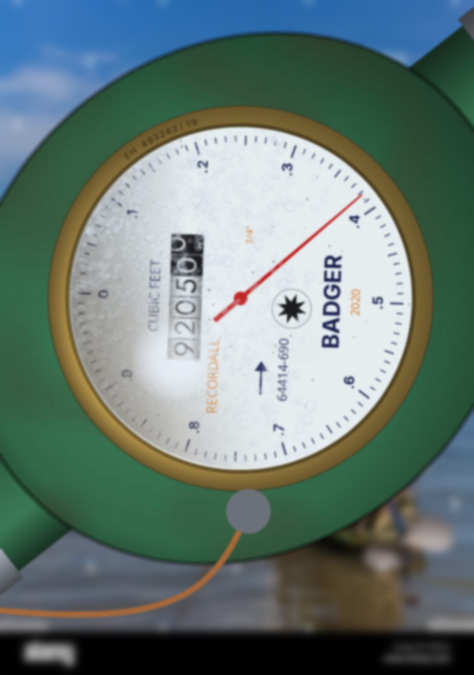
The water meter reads 920500.38ft³
